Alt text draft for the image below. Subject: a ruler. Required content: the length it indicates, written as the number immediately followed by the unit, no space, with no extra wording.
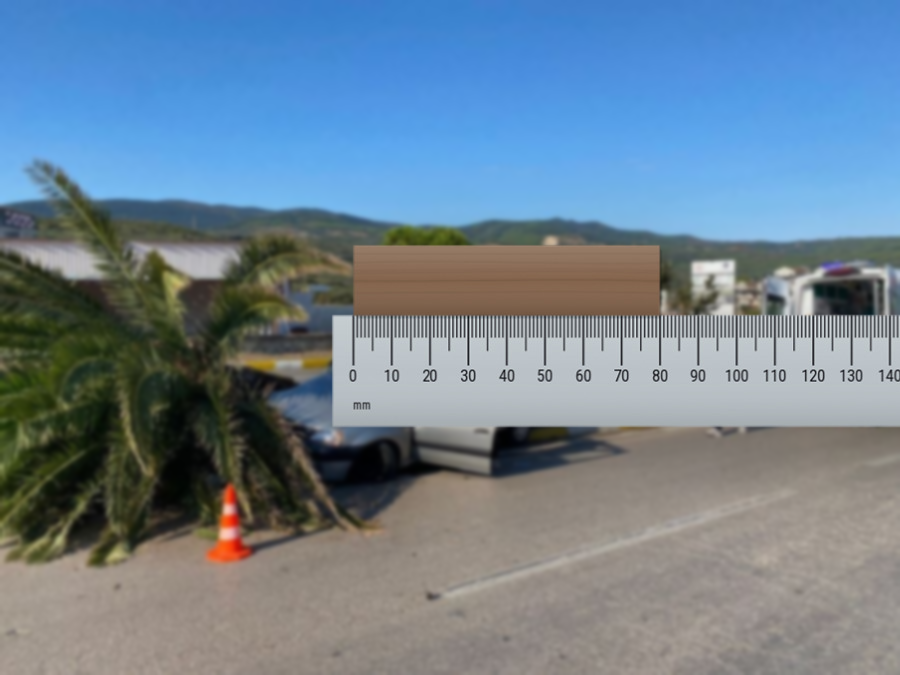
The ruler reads 80mm
